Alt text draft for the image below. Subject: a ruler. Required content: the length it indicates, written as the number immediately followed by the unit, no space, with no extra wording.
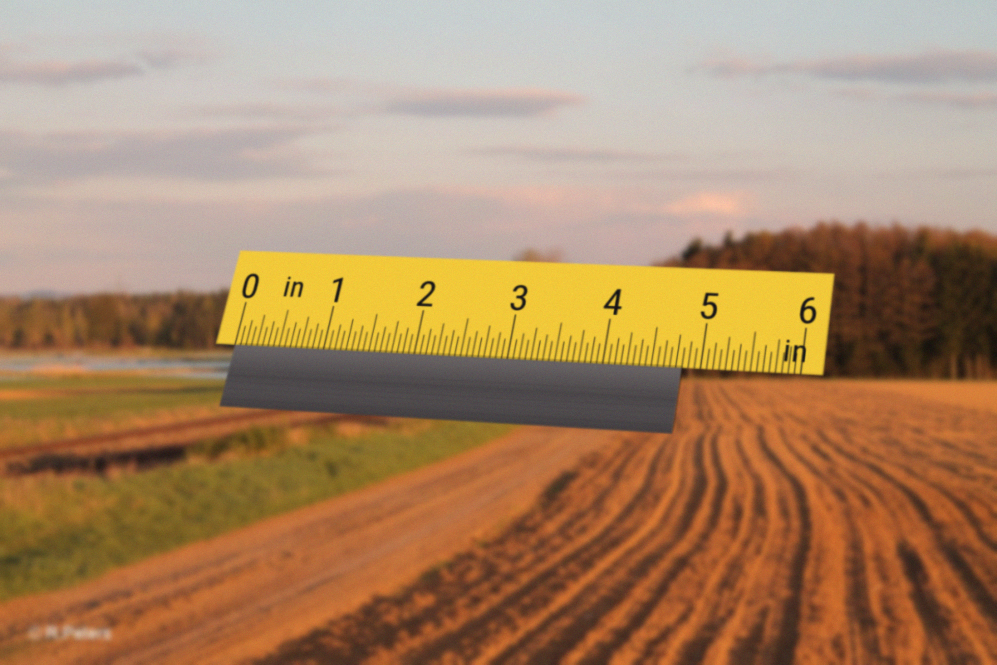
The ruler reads 4.8125in
